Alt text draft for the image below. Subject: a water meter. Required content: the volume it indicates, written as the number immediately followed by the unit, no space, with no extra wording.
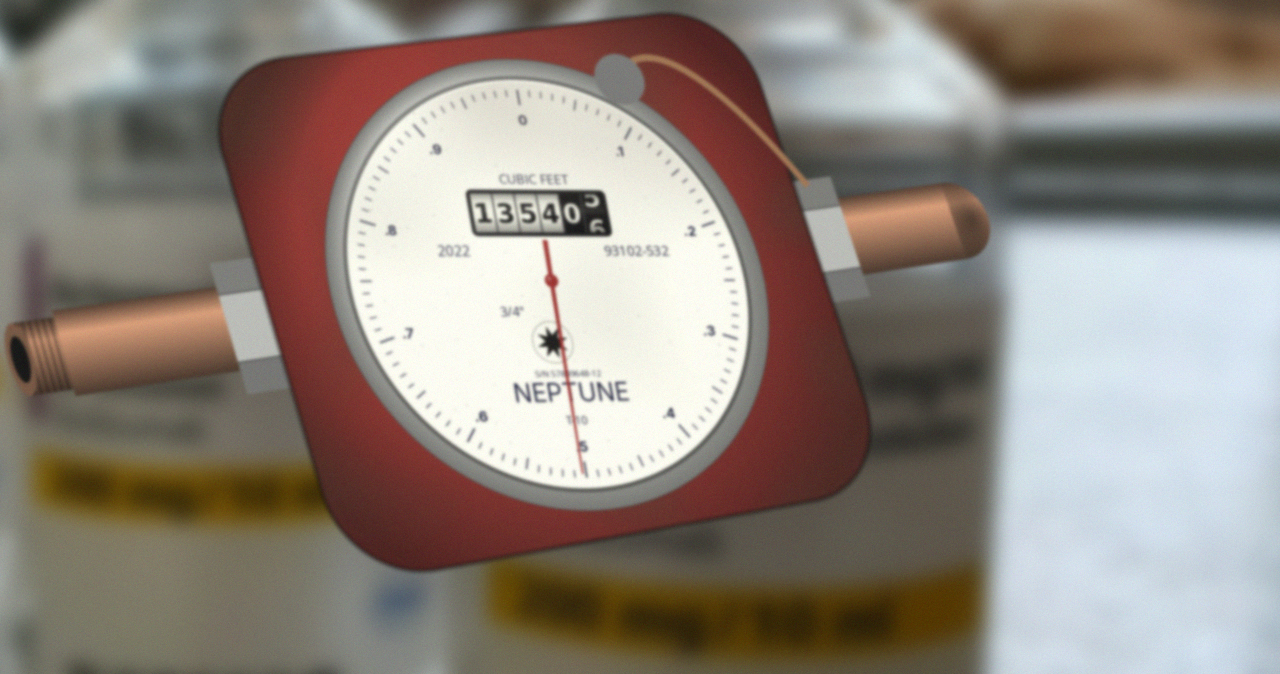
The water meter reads 135405.50ft³
